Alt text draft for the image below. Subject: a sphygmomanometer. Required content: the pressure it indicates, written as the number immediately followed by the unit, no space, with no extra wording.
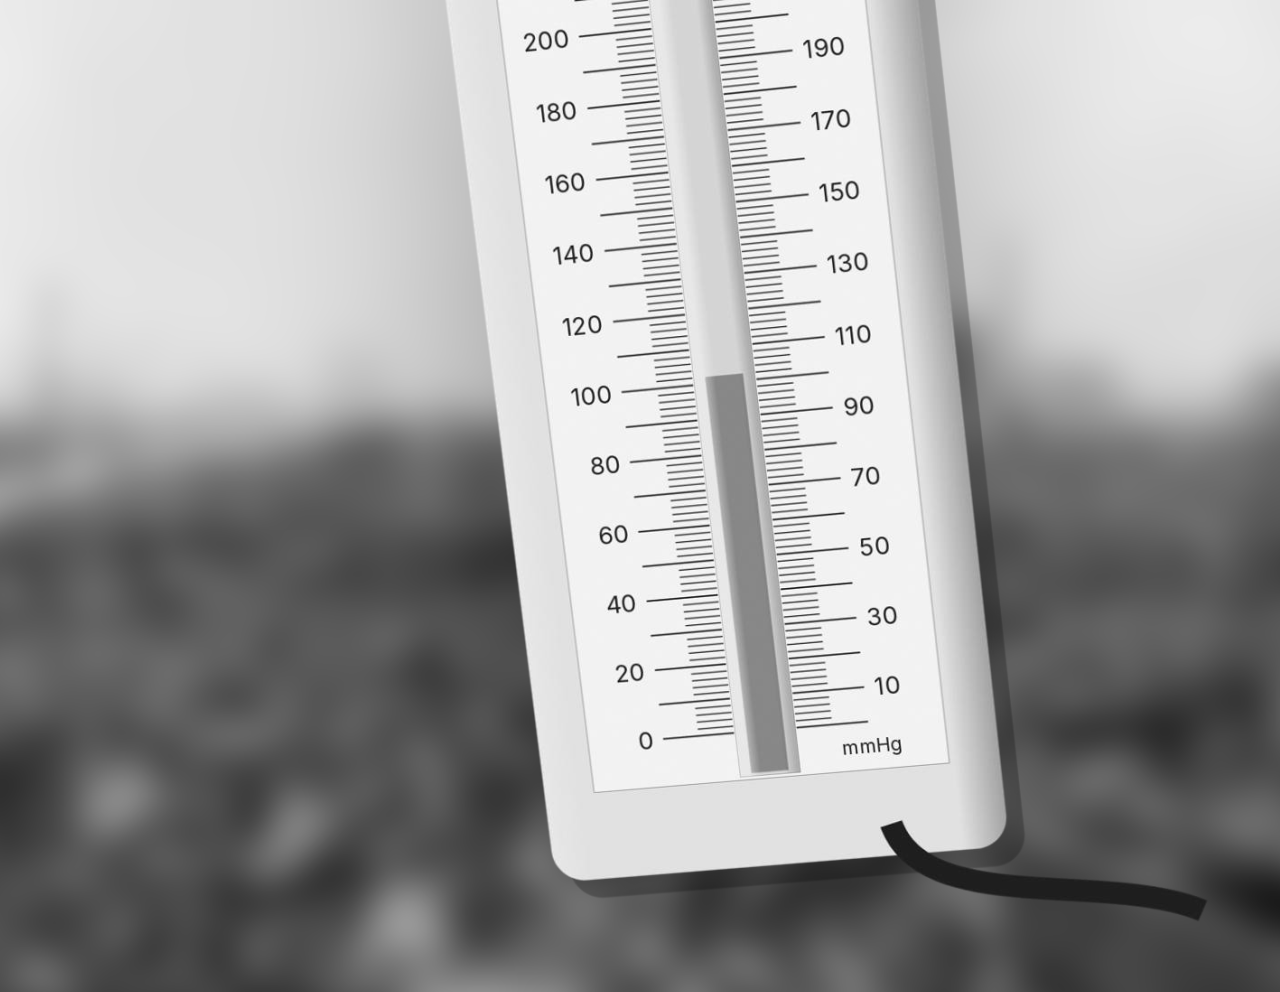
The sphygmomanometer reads 102mmHg
